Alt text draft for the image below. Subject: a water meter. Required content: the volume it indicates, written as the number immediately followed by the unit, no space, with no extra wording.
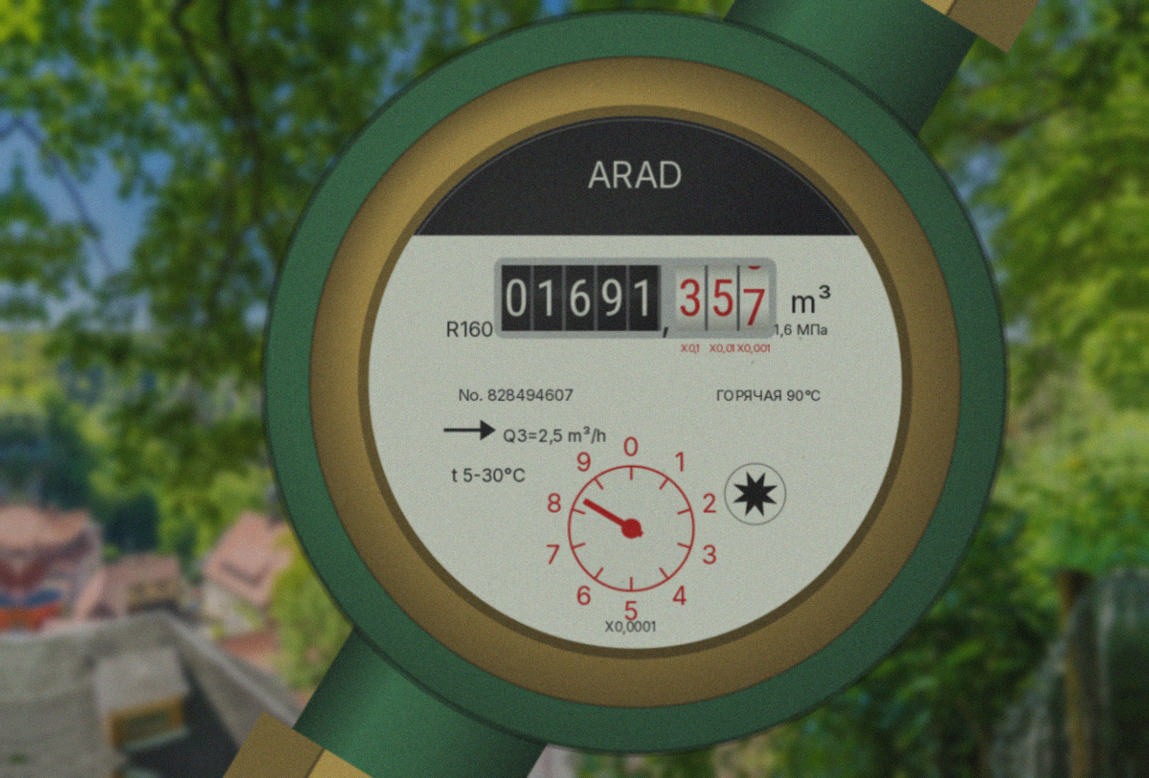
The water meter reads 1691.3568m³
